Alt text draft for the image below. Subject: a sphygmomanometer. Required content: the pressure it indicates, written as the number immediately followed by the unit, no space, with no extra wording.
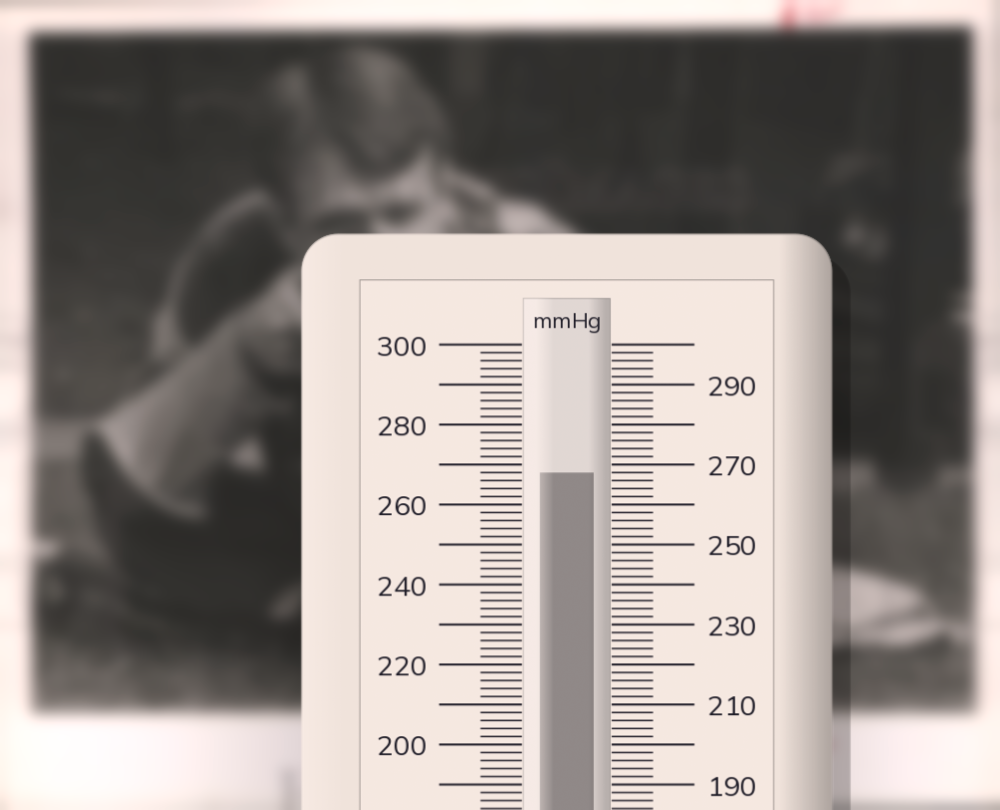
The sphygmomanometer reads 268mmHg
